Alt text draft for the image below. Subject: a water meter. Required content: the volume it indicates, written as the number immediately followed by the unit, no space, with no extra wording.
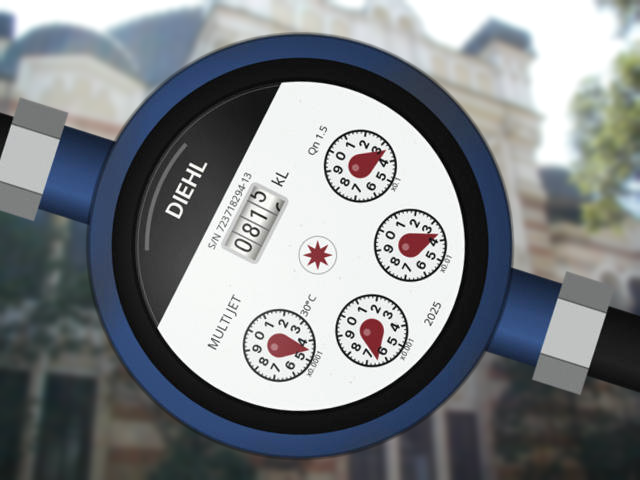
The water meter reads 815.3364kL
